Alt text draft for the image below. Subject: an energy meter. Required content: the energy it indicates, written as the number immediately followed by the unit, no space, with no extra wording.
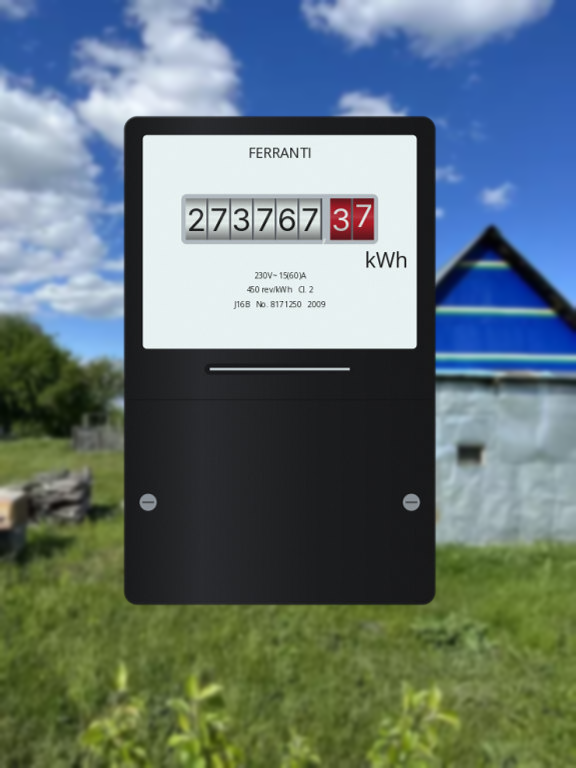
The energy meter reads 273767.37kWh
